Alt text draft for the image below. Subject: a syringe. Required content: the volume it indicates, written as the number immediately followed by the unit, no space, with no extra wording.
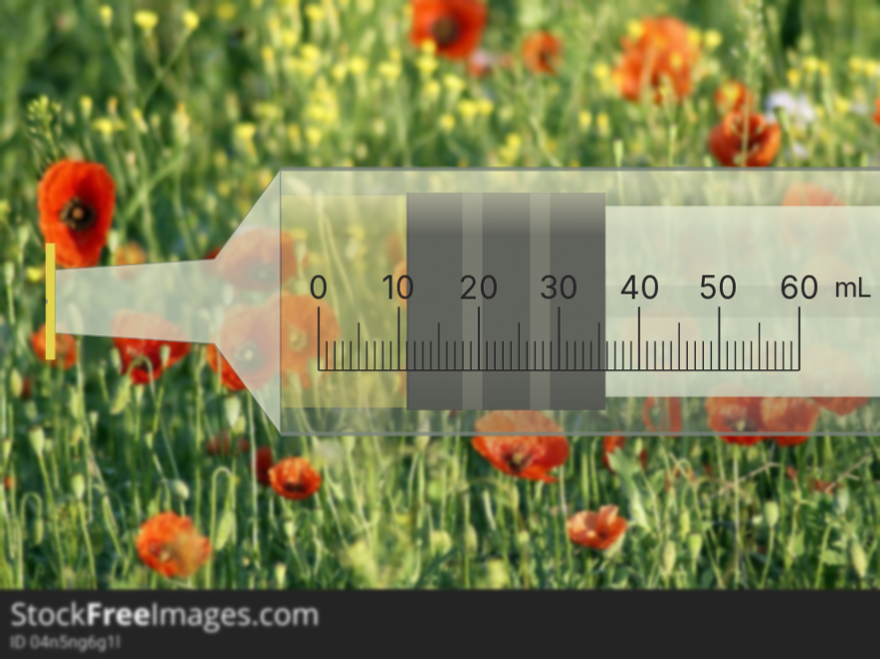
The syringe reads 11mL
